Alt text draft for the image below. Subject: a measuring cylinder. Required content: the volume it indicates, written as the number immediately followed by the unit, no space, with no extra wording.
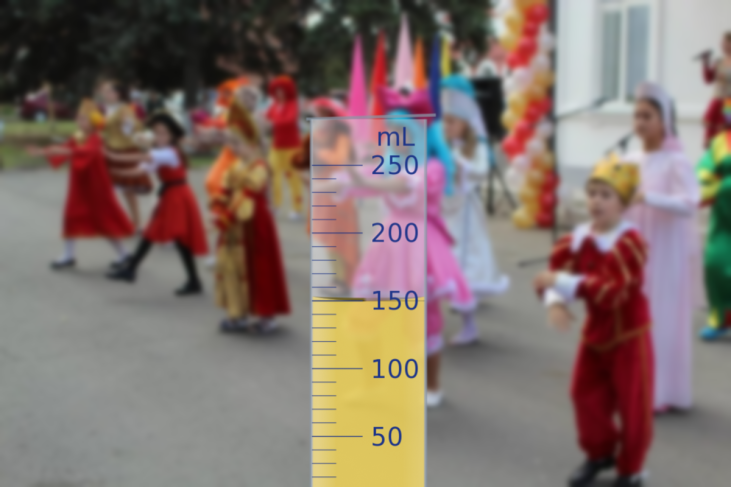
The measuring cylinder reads 150mL
